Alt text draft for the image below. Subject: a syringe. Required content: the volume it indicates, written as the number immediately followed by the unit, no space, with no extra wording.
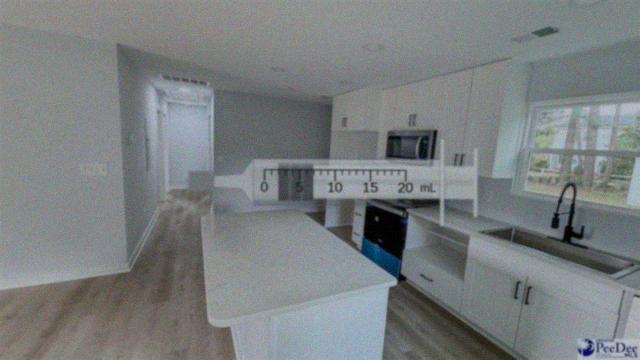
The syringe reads 2mL
